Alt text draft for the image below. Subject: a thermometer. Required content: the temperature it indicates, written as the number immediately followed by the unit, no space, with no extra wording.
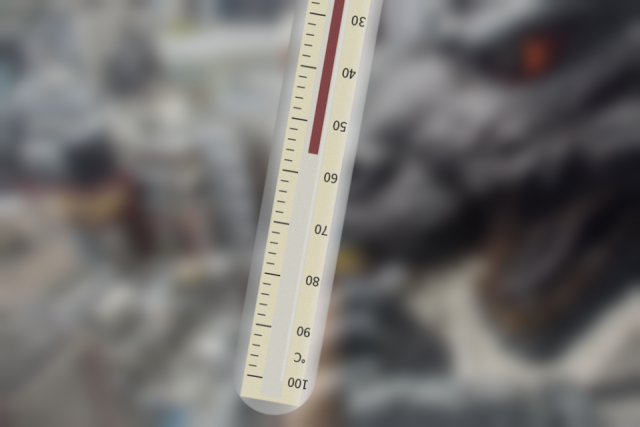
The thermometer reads 56°C
